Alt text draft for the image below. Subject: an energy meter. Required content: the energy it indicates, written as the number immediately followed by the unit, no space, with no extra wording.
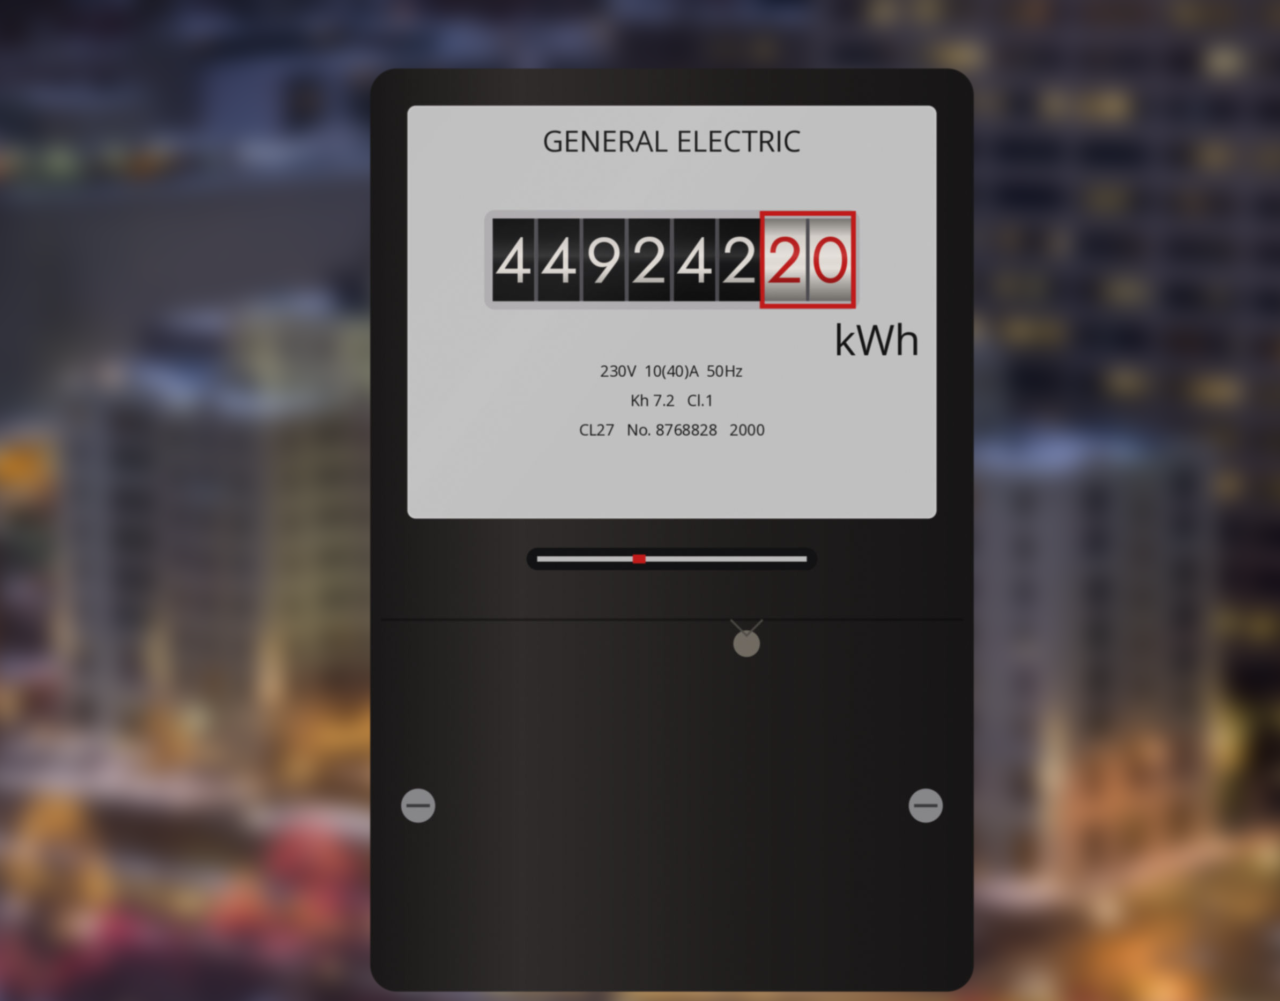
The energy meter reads 449242.20kWh
